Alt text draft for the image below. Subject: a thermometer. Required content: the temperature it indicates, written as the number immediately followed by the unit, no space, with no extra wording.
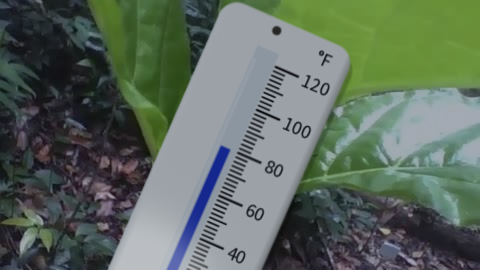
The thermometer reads 80°F
